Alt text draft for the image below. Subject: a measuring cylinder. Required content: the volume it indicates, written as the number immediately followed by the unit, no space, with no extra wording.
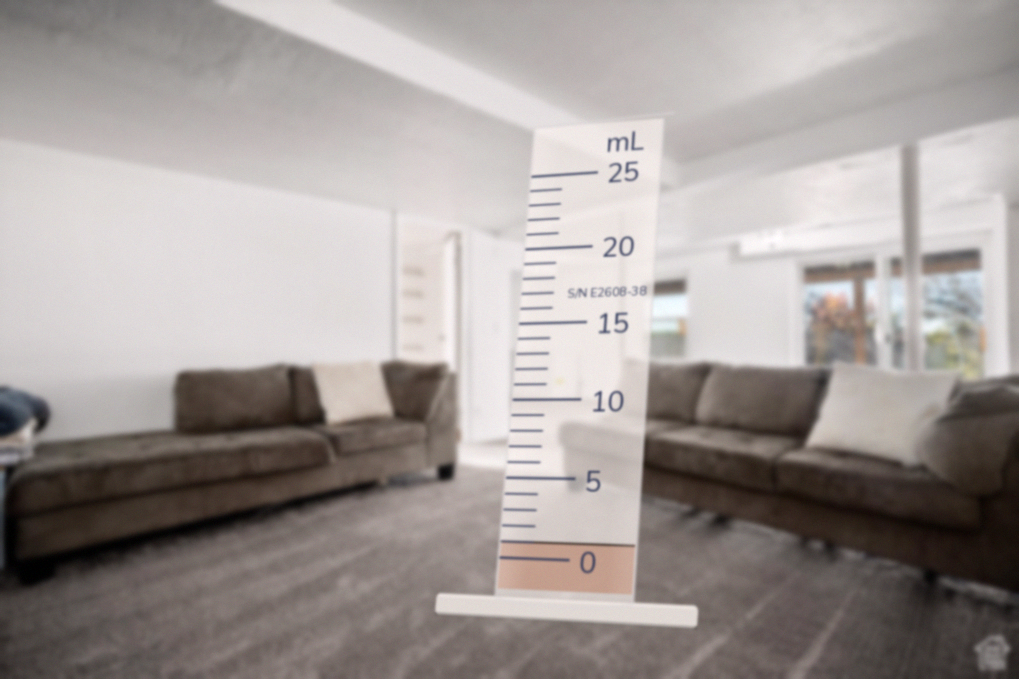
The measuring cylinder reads 1mL
